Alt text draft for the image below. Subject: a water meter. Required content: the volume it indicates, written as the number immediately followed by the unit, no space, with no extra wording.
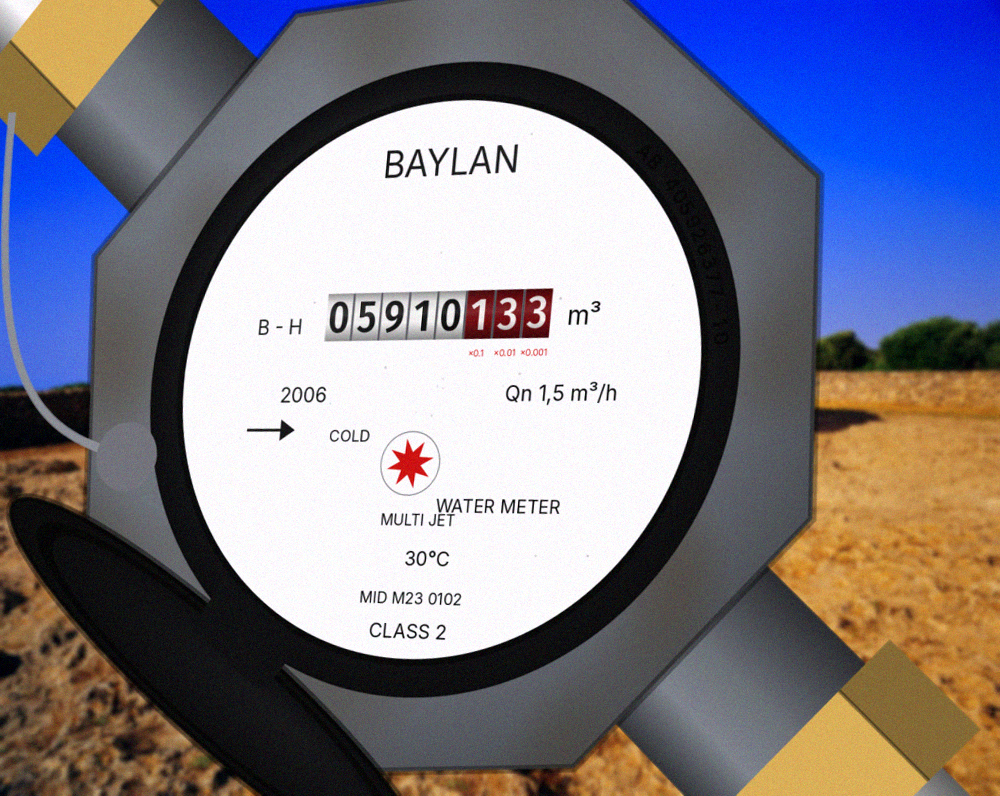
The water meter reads 5910.133m³
